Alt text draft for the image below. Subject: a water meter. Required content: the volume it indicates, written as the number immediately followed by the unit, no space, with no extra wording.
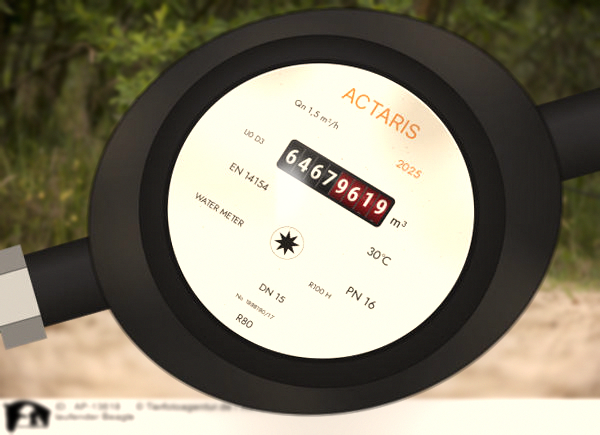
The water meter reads 6467.9619m³
